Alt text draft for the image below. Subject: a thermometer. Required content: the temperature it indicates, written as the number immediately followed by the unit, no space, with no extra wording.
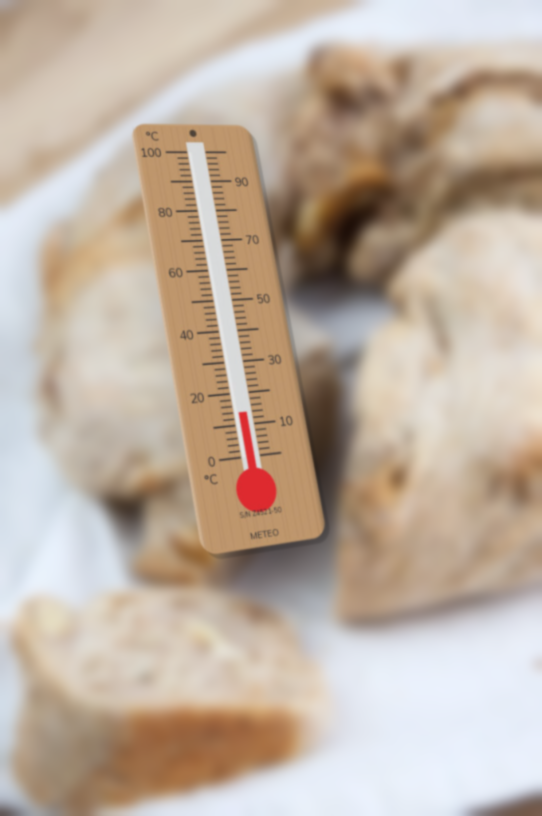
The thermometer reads 14°C
